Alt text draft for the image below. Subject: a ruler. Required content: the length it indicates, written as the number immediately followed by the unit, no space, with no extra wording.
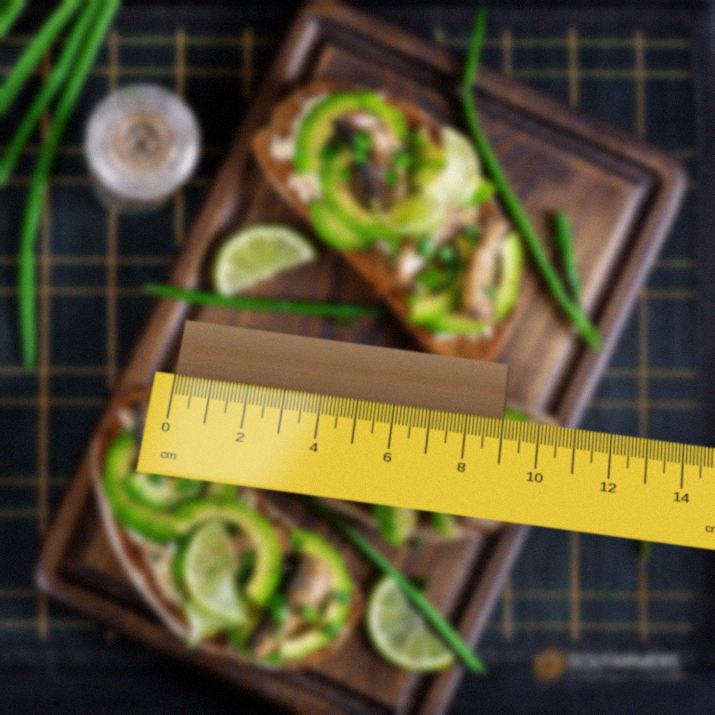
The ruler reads 9cm
